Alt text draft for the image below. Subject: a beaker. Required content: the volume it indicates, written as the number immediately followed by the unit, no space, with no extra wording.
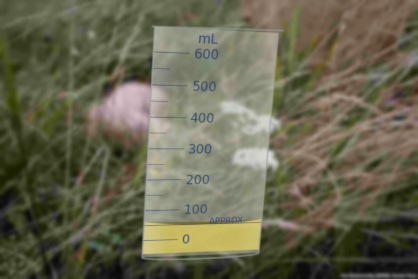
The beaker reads 50mL
